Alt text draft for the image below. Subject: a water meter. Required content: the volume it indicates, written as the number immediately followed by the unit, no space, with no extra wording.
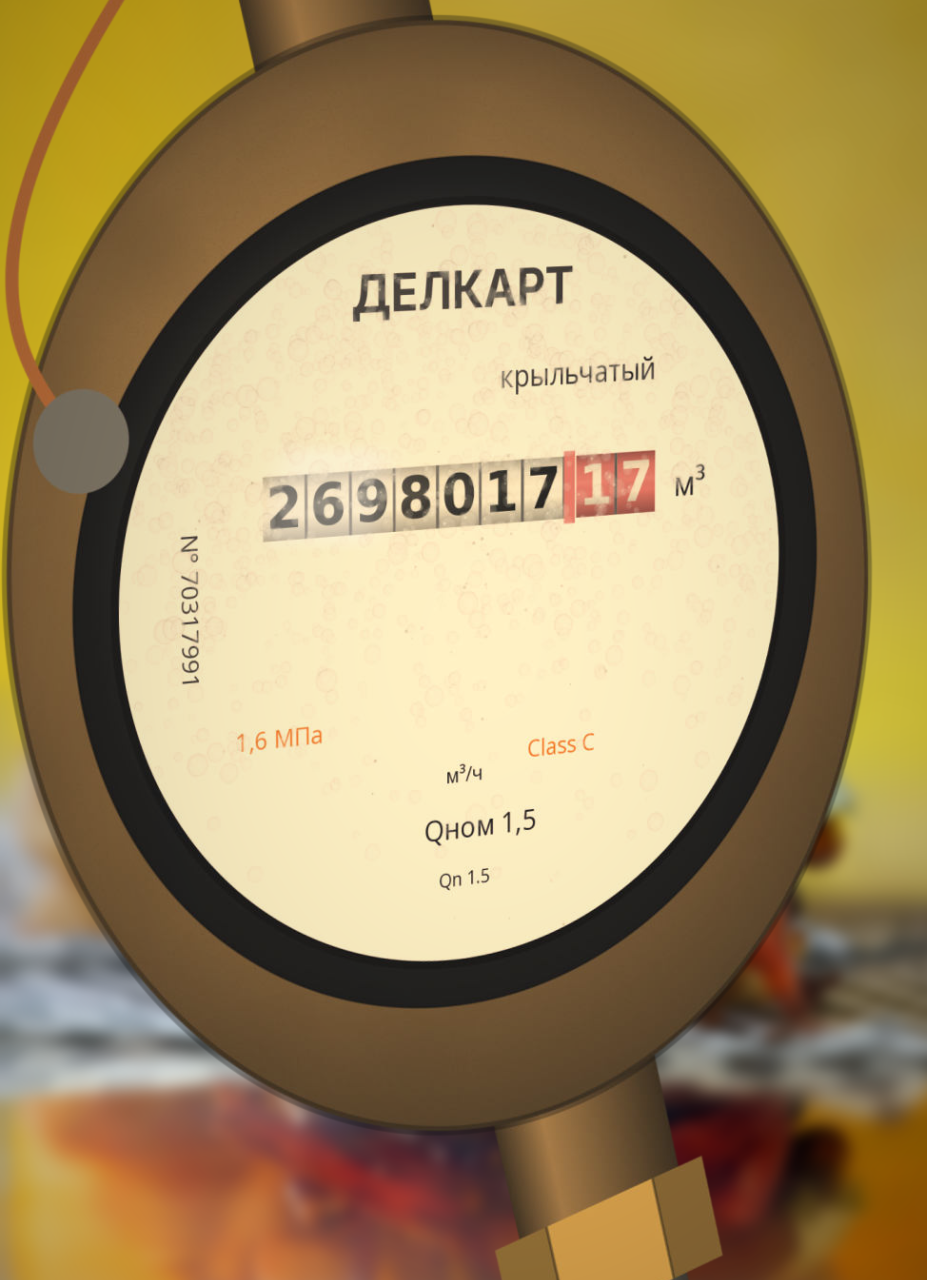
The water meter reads 2698017.17m³
